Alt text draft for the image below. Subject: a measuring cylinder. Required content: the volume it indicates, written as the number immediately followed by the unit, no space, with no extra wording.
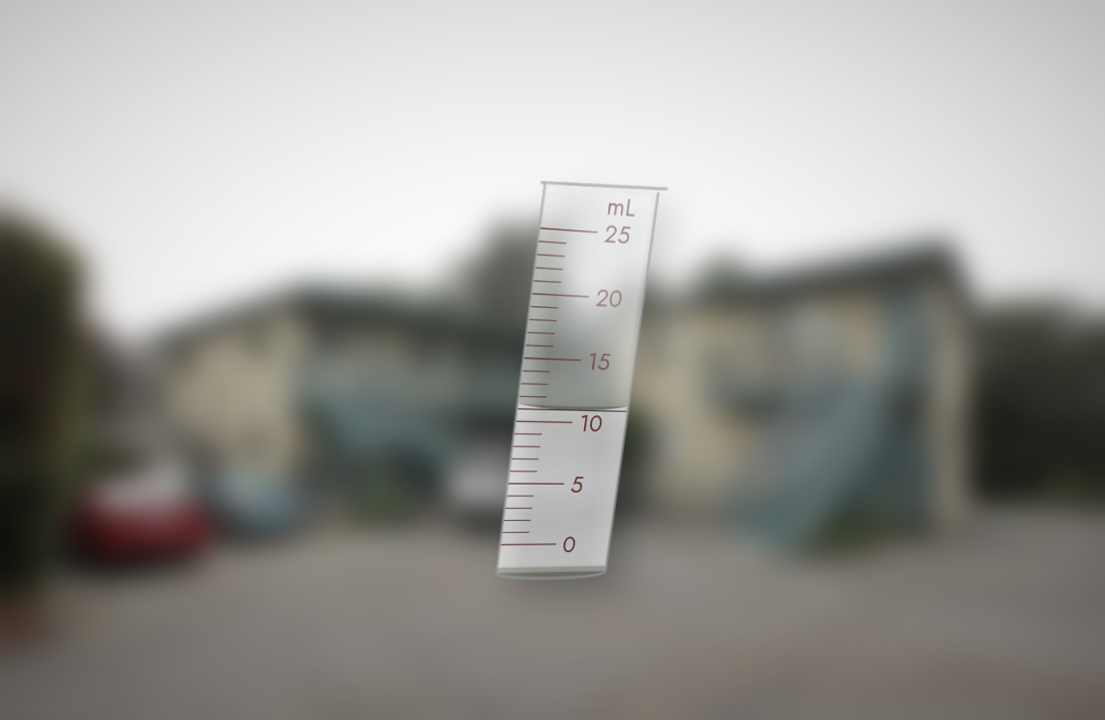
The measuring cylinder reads 11mL
